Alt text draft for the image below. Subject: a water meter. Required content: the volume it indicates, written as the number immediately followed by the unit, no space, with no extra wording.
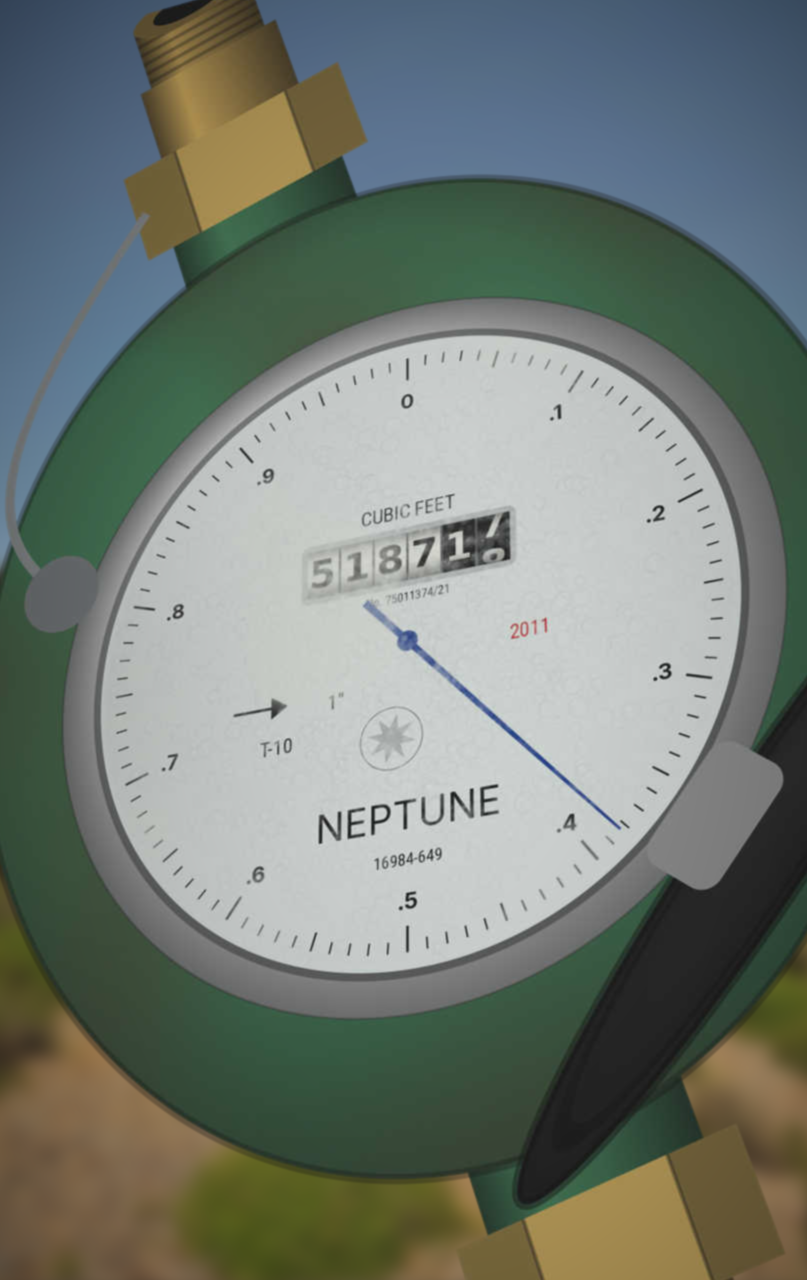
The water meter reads 518717.38ft³
